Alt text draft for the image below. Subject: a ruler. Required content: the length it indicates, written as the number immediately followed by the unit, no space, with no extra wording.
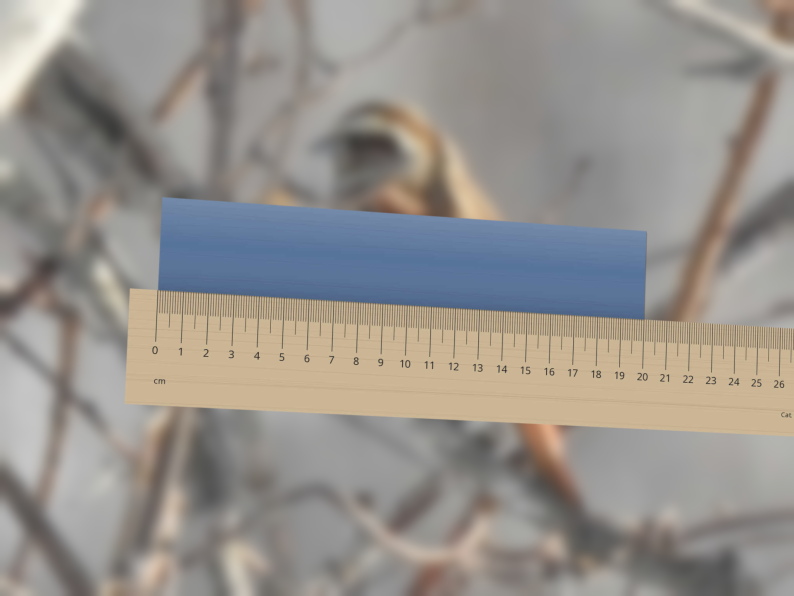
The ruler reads 20cm
